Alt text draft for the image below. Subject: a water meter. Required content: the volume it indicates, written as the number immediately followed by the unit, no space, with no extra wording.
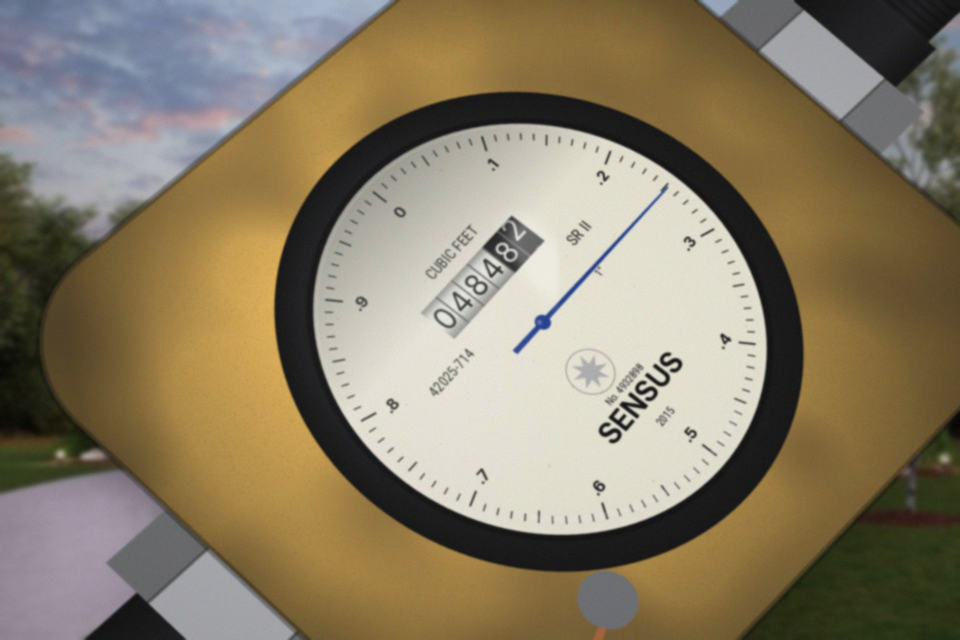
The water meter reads 48482.25ft³
